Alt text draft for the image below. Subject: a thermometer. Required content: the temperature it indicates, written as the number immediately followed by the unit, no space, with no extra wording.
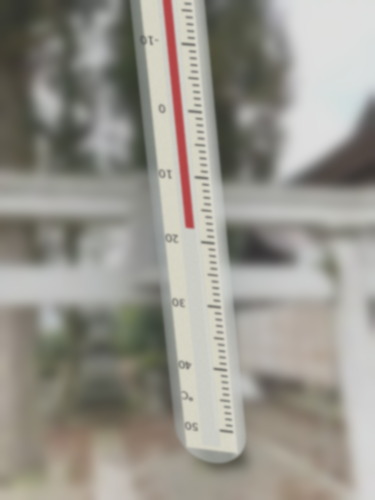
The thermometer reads 18°C
